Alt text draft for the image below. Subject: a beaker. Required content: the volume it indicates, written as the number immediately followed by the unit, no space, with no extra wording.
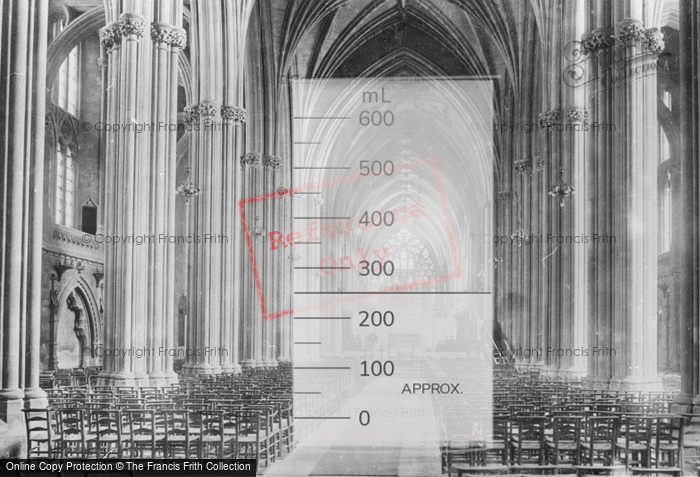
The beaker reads 250mL
